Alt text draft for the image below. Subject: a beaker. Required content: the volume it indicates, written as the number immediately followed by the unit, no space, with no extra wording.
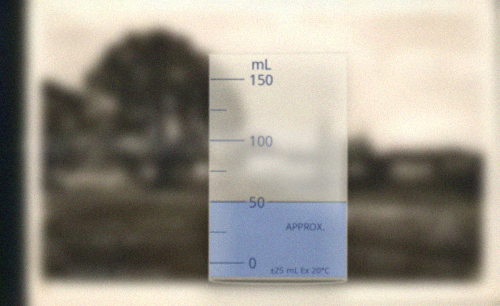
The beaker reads 50mL
